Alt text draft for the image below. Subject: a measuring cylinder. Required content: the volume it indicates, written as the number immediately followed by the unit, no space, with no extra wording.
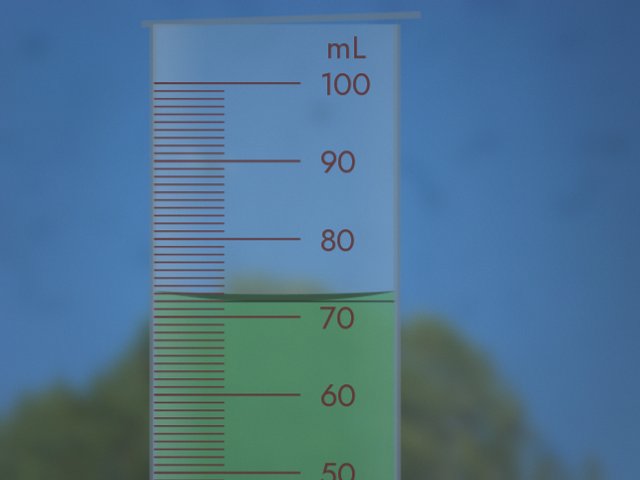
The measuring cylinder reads 72mL
